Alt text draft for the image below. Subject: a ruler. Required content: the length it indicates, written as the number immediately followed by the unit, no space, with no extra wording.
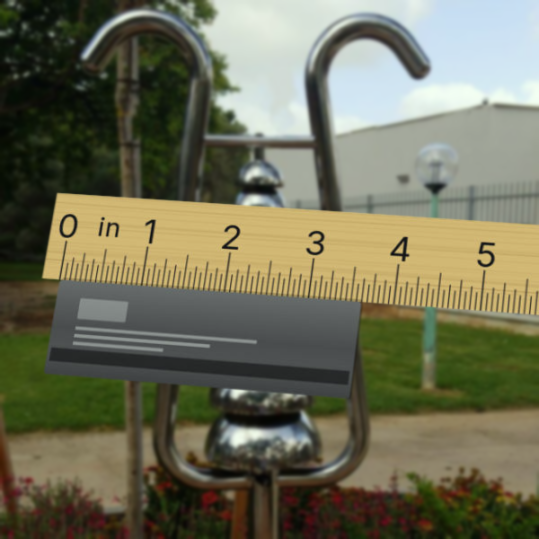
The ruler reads 3.625in
